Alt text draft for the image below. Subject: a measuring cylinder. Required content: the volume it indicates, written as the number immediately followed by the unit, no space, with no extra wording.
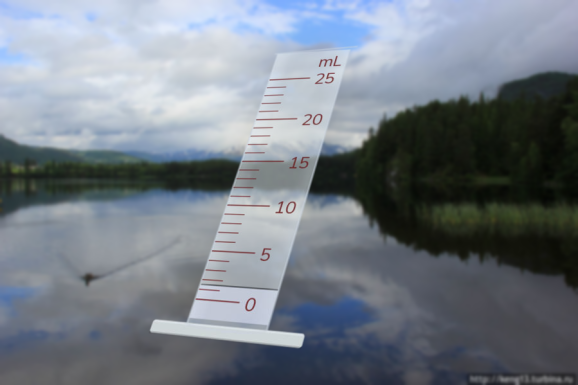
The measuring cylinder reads 1.5mL
